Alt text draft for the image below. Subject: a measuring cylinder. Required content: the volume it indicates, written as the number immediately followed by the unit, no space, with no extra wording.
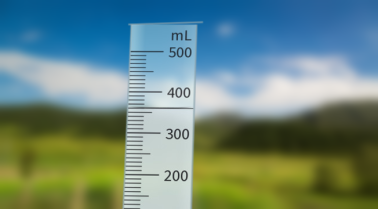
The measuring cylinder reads 360mL
